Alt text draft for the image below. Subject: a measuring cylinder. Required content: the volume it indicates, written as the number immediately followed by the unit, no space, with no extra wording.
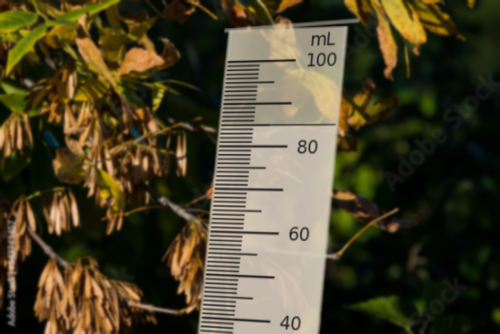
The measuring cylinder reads 85mL
